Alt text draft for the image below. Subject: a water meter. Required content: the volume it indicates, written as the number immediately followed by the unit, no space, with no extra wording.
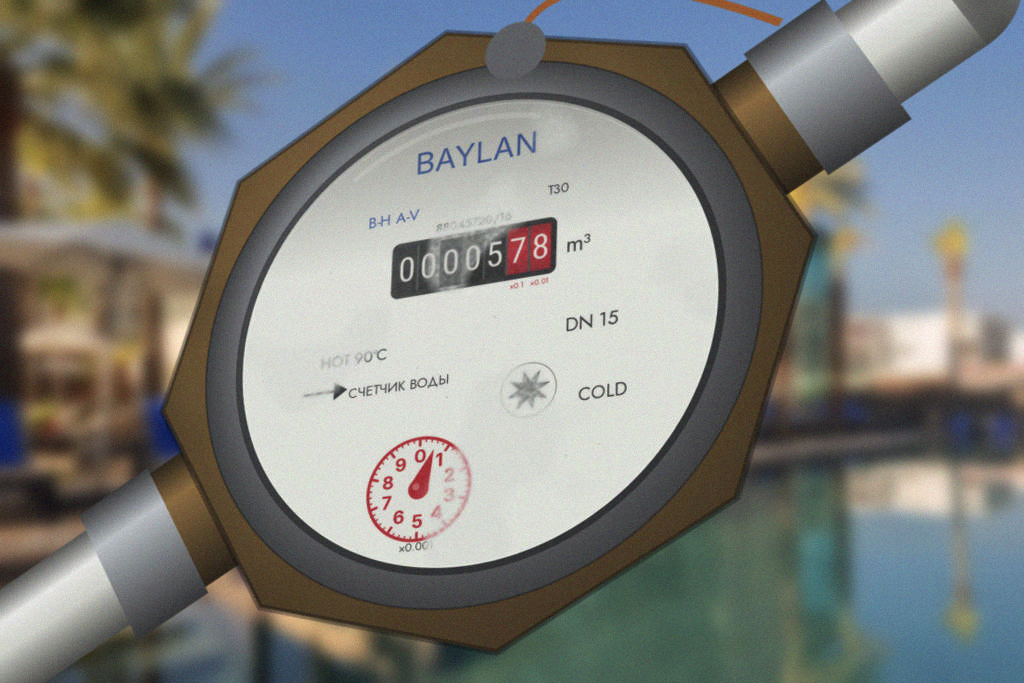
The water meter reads 5.780m³
